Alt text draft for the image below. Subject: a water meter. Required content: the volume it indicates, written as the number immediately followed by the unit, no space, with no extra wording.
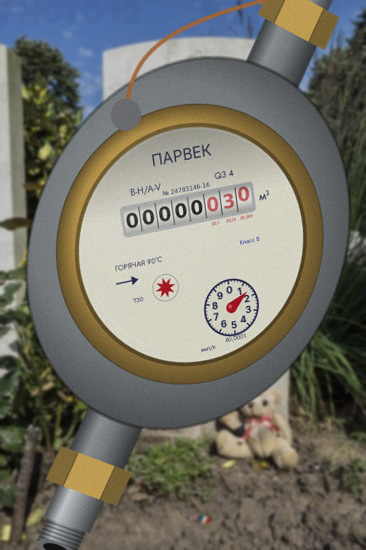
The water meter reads 0.0301m³
